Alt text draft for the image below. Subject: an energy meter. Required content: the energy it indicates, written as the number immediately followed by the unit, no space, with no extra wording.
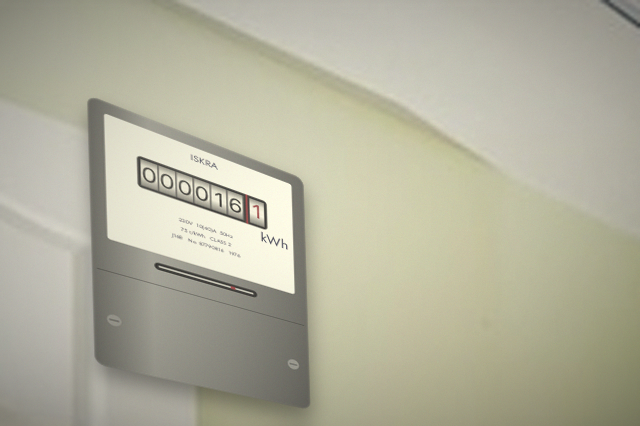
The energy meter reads 16.1kWh
